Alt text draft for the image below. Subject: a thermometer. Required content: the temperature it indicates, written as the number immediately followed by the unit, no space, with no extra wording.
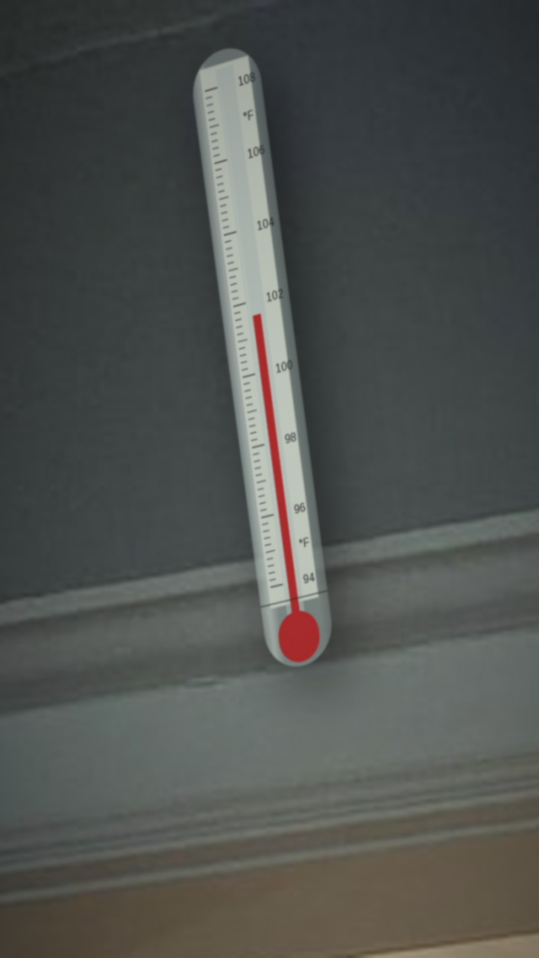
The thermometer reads 101.6°F
